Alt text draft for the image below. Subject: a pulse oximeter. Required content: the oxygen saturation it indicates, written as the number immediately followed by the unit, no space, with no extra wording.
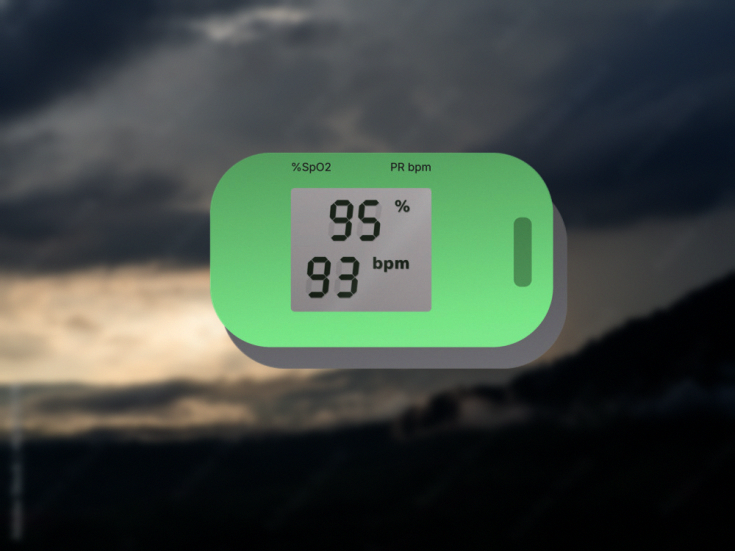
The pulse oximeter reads 95%
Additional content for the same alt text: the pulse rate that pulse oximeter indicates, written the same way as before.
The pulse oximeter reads 93bpm
